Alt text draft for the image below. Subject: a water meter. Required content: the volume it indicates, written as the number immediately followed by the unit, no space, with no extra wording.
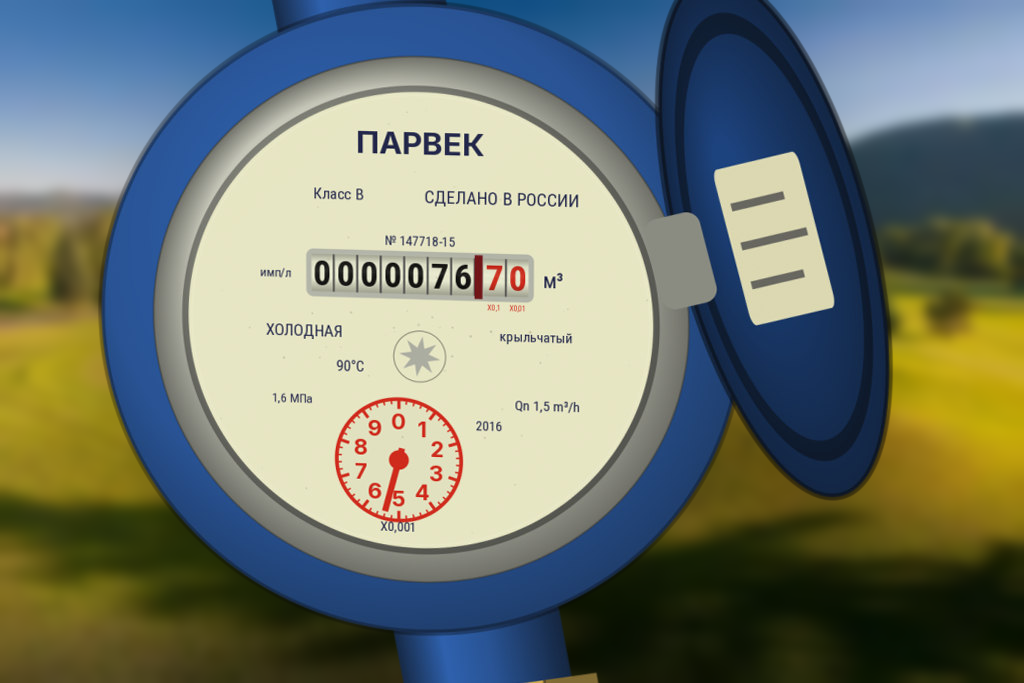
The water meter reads 76.705m³
